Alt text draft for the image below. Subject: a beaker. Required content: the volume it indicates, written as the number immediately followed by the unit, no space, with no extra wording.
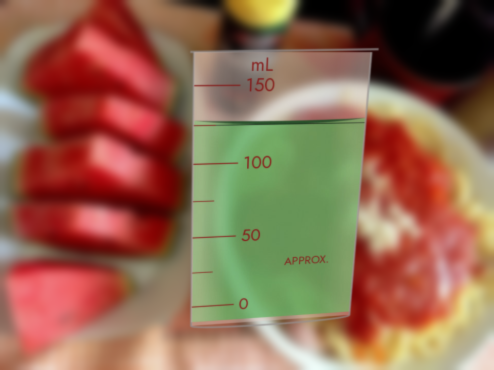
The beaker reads 125mL
